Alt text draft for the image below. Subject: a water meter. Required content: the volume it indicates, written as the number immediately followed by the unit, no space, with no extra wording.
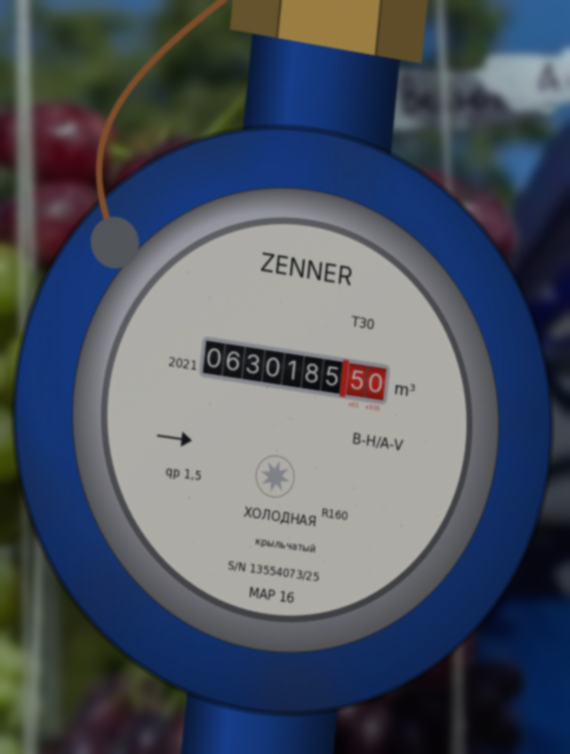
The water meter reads 630185.50m³
